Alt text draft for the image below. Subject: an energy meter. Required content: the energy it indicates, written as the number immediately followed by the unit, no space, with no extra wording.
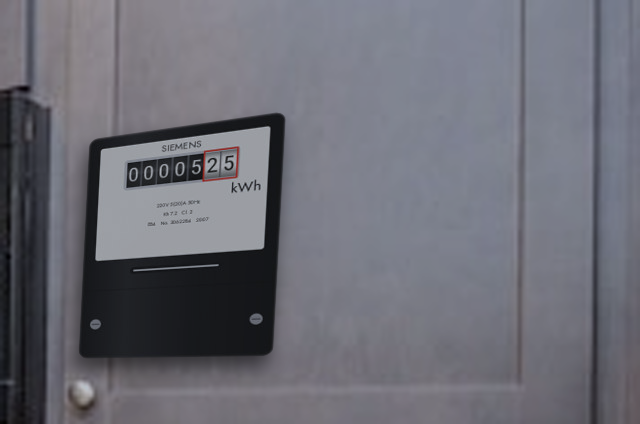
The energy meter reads 5.25kWh
